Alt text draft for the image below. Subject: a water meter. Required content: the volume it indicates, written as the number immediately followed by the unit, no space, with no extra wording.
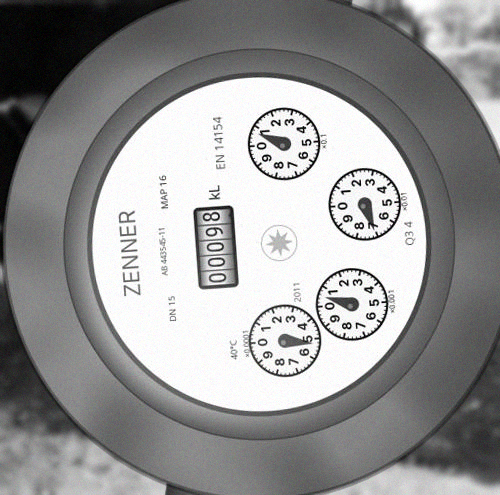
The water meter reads 98.0705kL
